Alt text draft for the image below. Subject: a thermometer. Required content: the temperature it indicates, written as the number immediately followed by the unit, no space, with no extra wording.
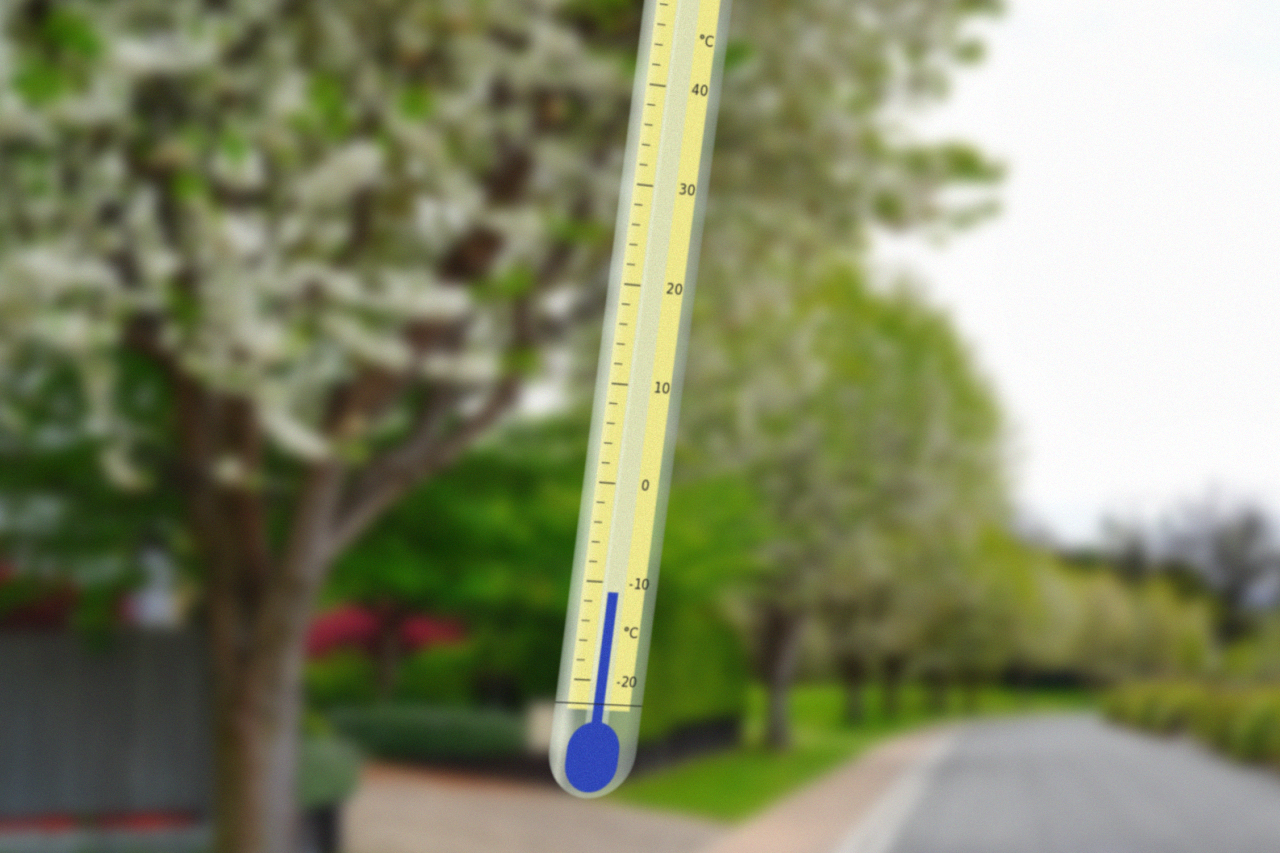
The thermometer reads -11°C
